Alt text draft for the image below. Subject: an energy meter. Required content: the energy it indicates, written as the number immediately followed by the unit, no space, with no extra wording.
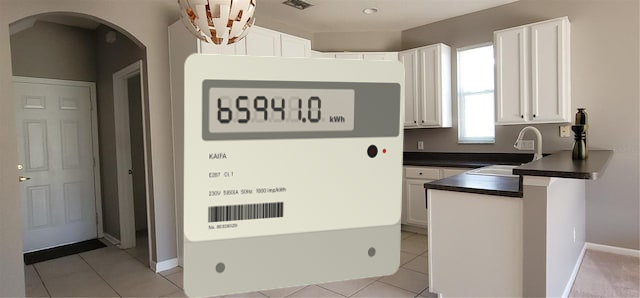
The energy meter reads 65941.0kWh
